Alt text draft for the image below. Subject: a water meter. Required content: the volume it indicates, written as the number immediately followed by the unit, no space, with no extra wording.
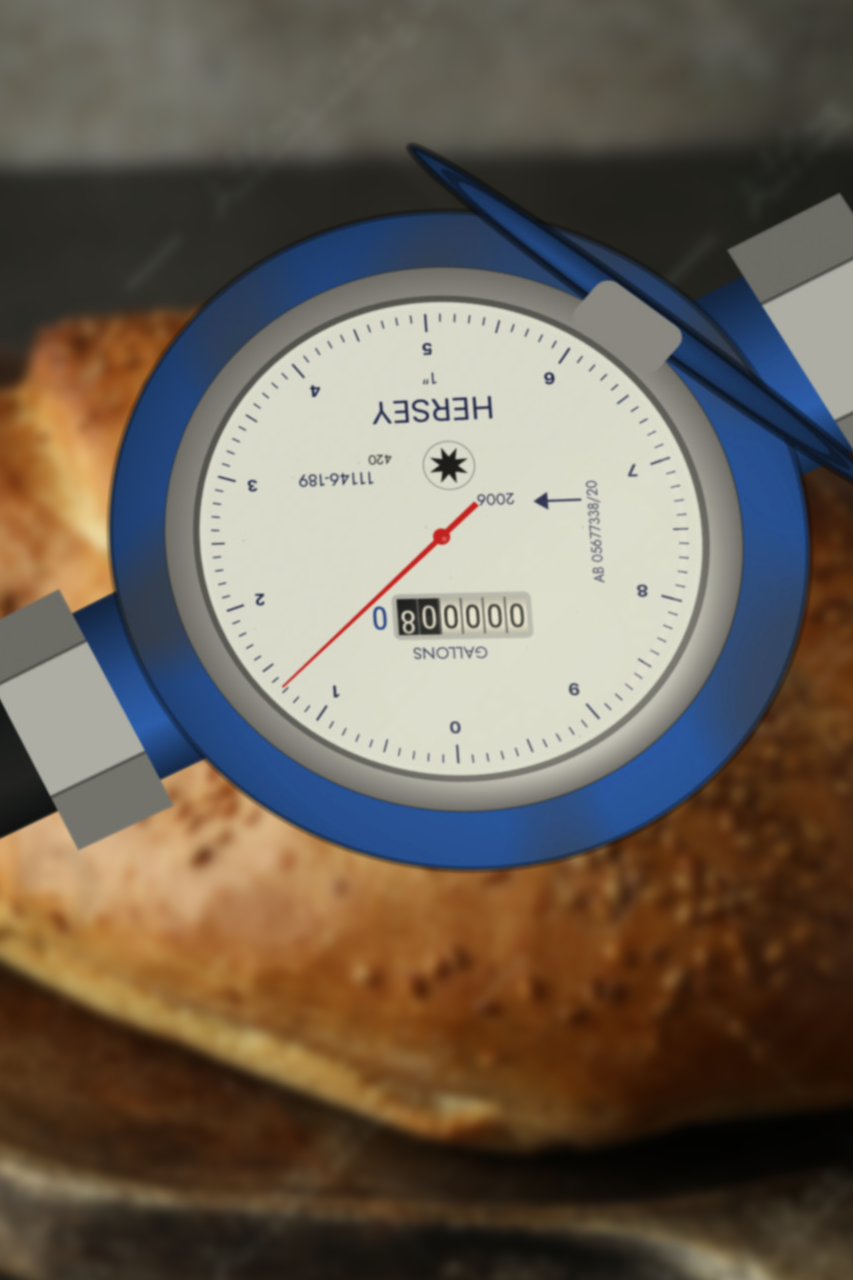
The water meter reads 81.3gal
